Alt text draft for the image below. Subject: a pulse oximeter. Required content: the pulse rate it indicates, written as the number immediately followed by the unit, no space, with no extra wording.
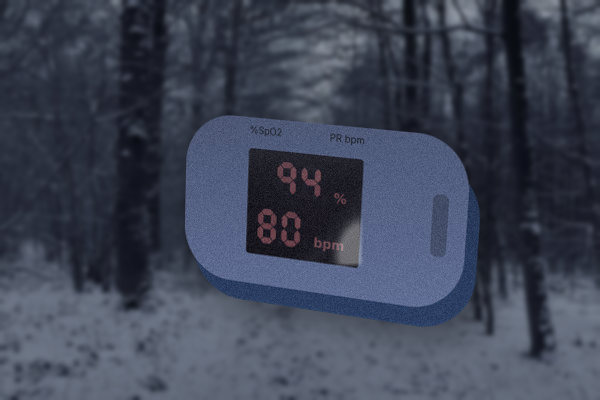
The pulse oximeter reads 80bpm
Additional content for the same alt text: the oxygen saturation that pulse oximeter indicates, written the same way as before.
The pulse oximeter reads 94%
